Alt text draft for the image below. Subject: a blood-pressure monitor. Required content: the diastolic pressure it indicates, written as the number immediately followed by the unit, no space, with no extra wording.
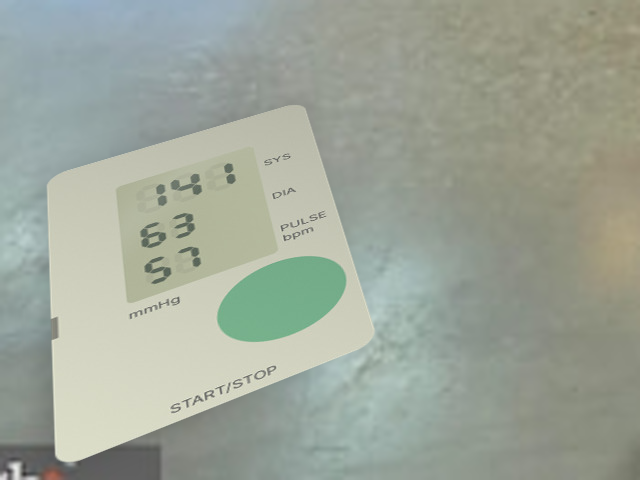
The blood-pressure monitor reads 63mmHg
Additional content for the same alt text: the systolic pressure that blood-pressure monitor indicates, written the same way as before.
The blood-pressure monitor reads 141mmHg
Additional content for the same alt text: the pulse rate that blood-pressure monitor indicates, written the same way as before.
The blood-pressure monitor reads 57bpm
